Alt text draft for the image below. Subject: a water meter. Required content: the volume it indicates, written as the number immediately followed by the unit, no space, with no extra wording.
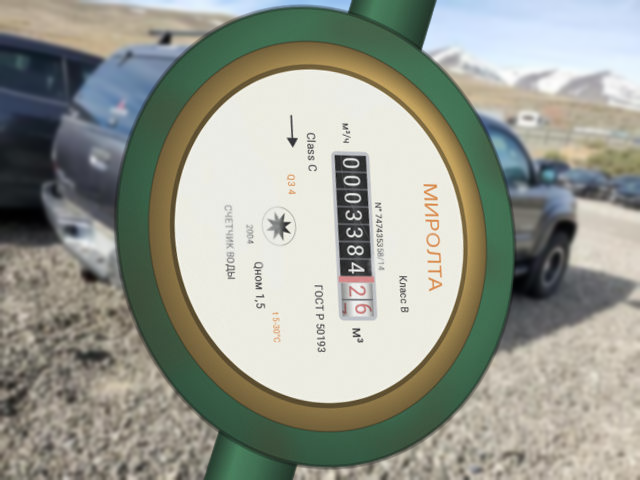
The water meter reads 3384.26m³
